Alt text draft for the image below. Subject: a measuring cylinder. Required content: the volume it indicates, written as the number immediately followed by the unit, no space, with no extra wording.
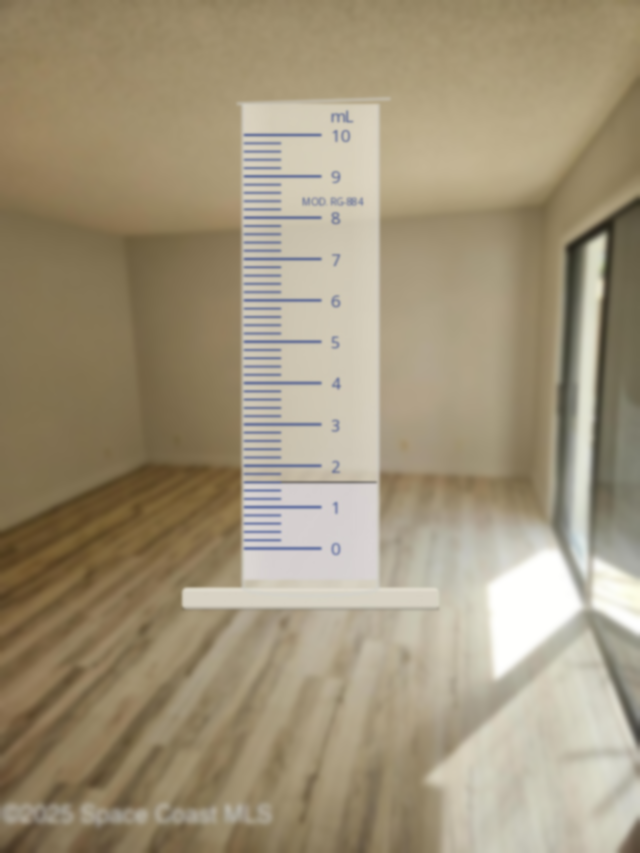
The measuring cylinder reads 1.6mL
